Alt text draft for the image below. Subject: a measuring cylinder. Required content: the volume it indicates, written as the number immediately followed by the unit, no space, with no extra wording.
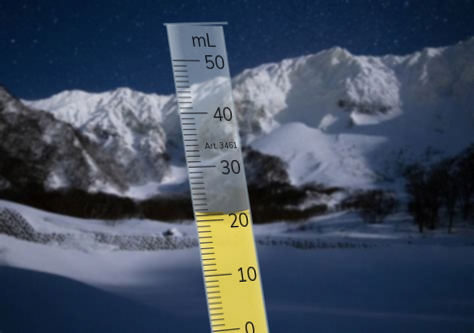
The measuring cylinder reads 21mL
